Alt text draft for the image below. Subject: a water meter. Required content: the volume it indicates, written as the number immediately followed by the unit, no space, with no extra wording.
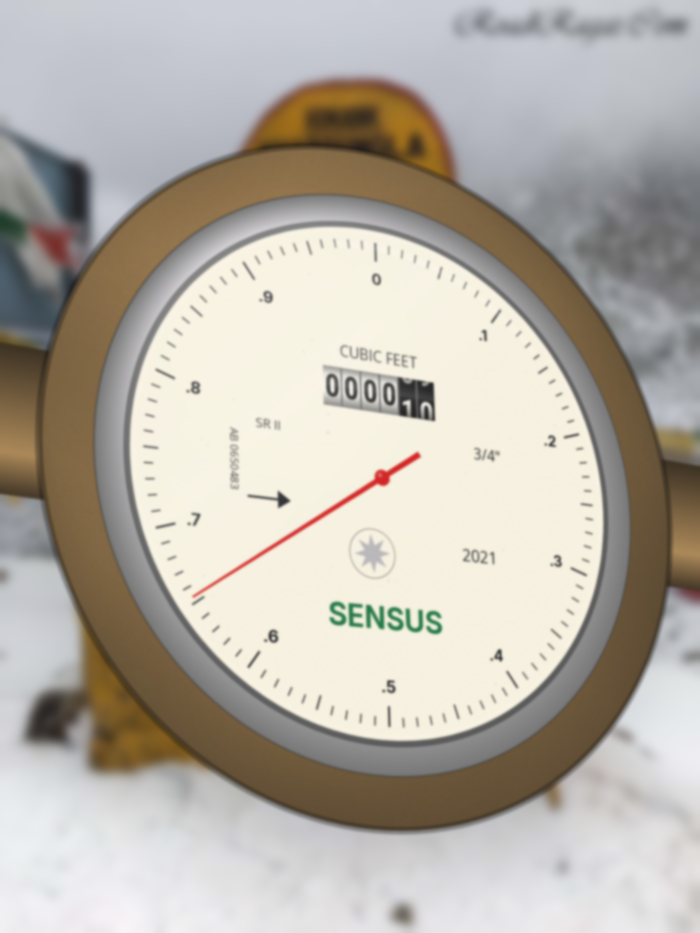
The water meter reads 9.65ft³
